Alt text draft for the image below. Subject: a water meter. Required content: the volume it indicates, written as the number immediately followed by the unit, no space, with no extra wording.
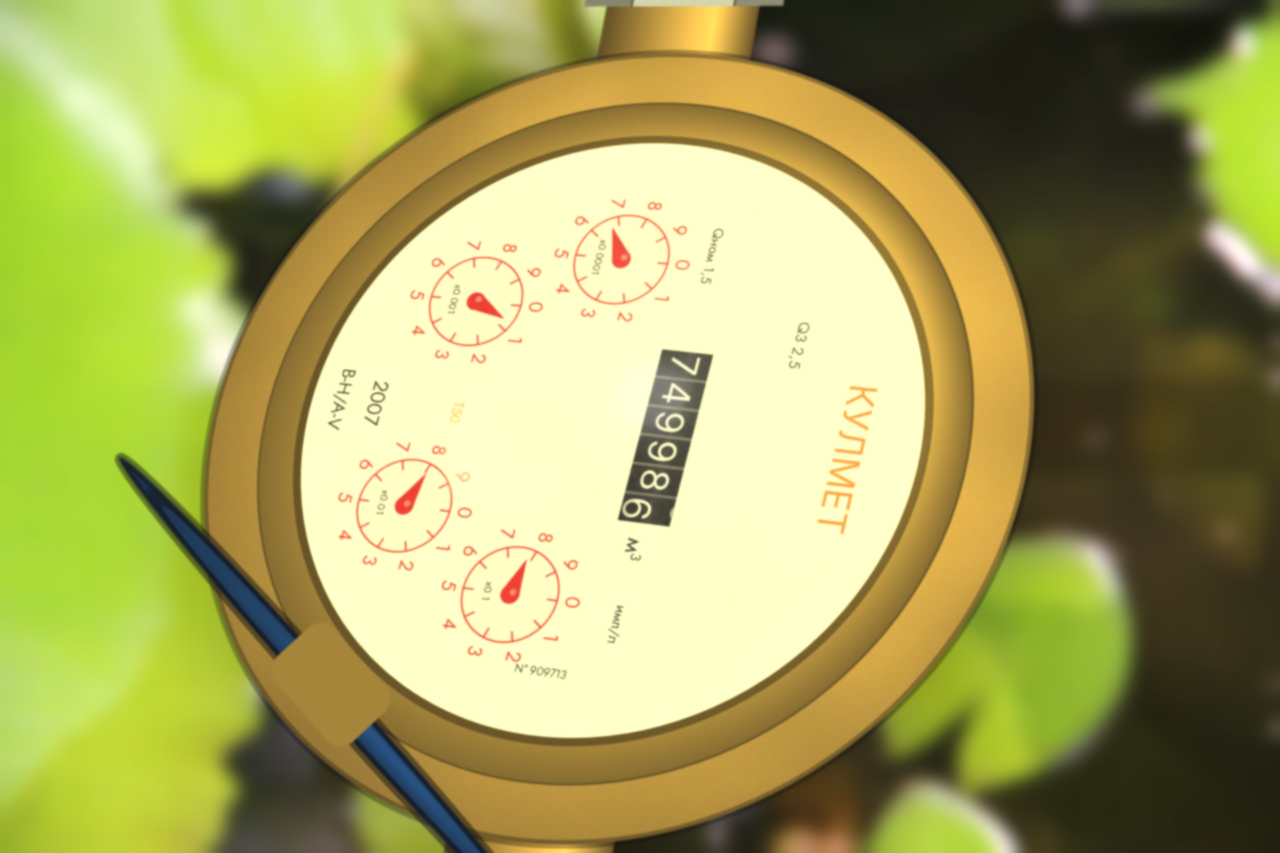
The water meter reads 749985.7806m³
